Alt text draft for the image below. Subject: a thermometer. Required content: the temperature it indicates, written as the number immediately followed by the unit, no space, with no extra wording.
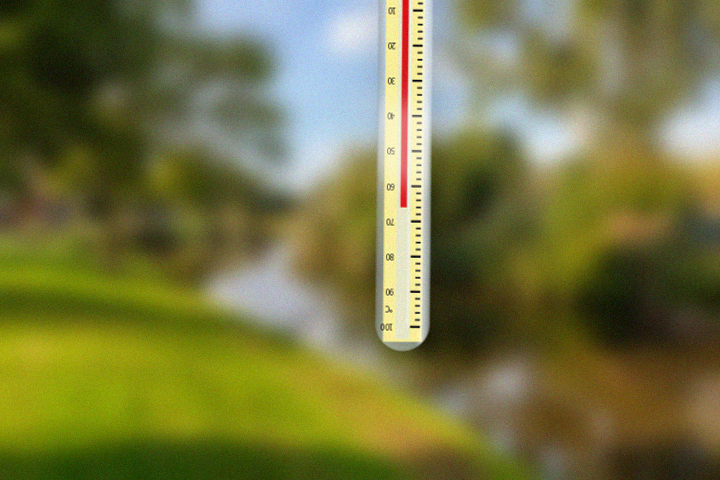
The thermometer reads 66°C
